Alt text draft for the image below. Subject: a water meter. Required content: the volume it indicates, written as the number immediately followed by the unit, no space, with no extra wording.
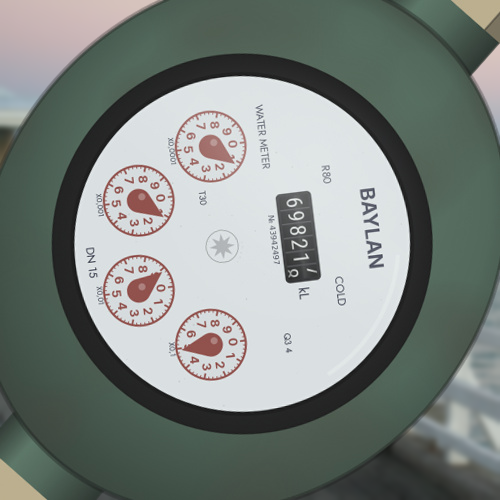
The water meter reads 698217.4911kL
